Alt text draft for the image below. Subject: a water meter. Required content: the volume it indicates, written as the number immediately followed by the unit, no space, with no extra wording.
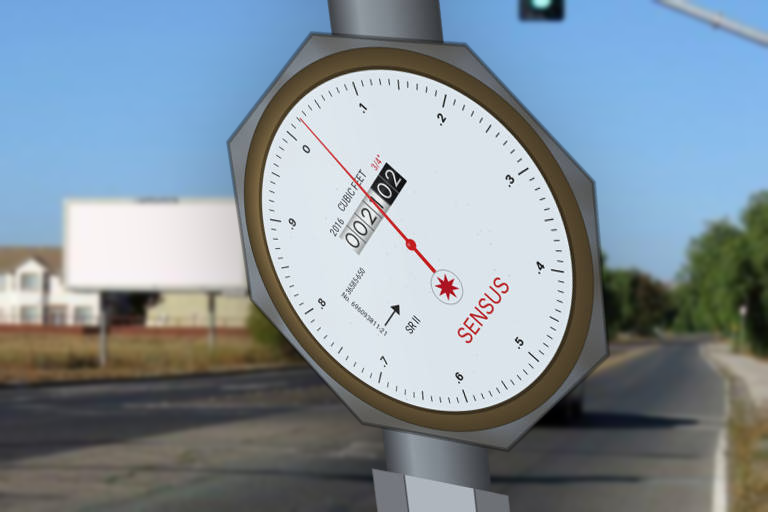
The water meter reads 2102.02ft³
